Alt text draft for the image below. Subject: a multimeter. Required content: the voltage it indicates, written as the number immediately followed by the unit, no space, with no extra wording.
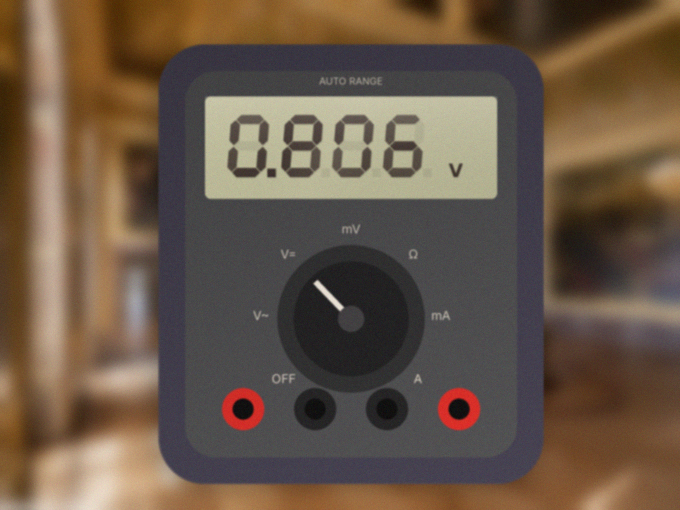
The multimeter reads 0.806V
